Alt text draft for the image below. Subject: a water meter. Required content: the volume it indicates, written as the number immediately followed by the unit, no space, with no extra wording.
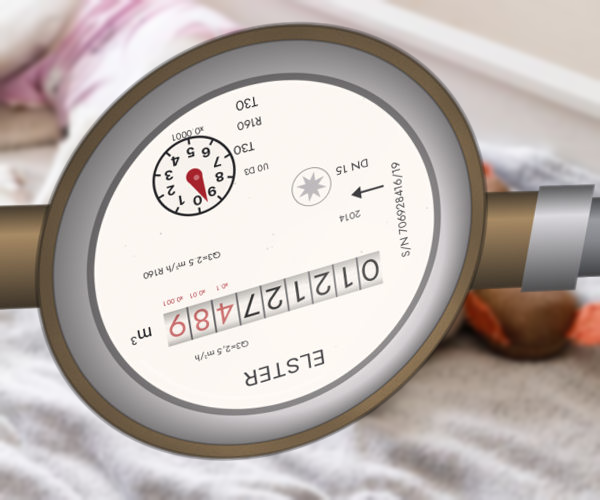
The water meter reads 12127.4889m³
